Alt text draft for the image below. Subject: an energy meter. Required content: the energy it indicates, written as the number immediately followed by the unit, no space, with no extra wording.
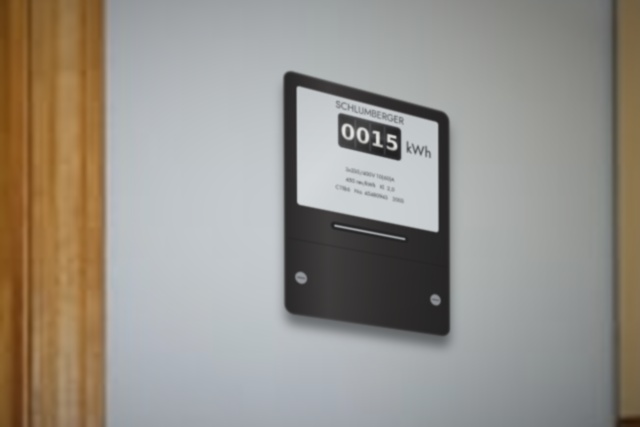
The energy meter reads 15kWh
